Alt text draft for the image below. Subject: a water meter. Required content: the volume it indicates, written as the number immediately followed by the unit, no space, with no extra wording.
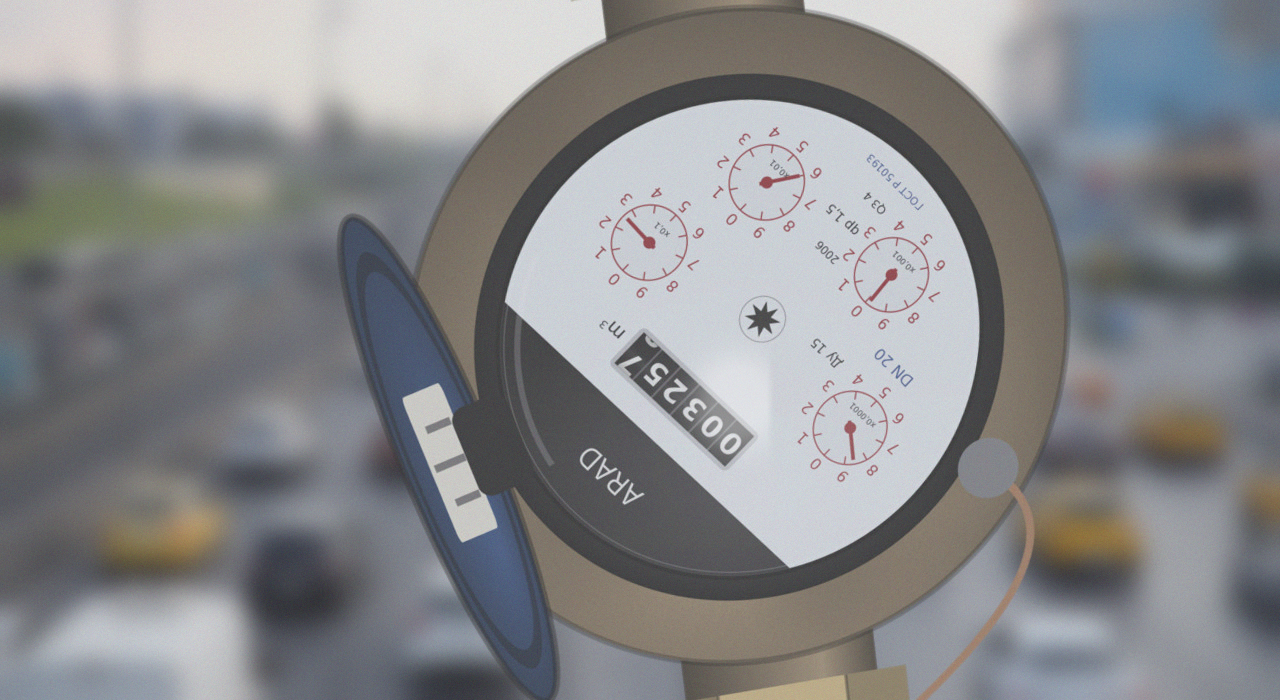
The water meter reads 3257.2598m³
